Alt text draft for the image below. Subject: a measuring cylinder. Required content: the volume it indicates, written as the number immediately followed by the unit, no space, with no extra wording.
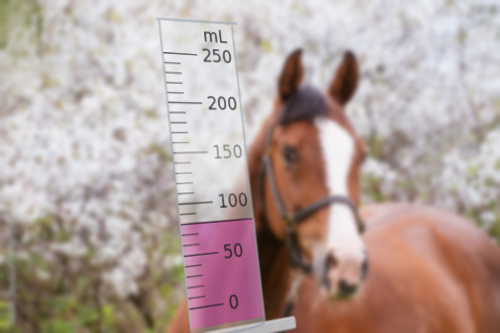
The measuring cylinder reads 80mL
